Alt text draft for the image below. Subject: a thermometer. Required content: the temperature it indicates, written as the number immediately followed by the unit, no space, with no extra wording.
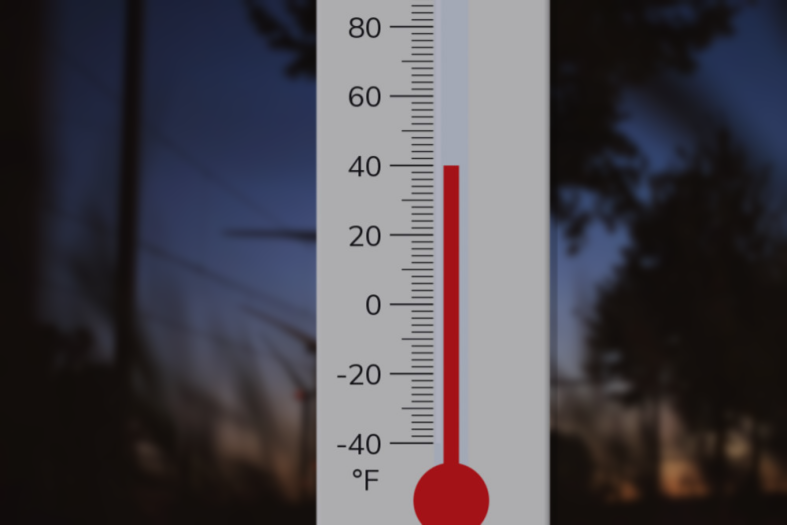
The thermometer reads 40°F
